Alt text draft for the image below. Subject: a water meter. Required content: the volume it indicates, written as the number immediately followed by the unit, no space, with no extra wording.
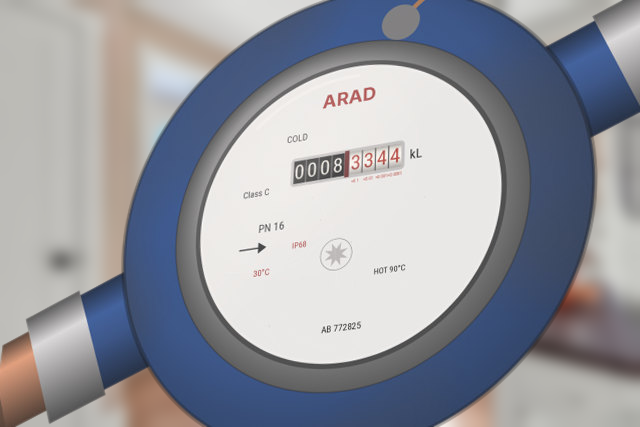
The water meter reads 8.3344kL
